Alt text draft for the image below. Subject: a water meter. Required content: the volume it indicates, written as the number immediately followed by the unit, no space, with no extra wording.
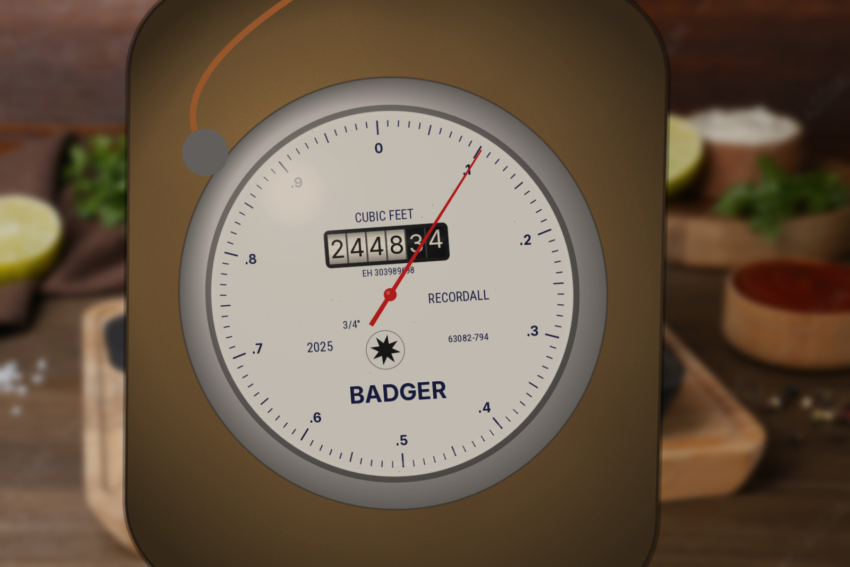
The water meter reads 244834.10ft³
